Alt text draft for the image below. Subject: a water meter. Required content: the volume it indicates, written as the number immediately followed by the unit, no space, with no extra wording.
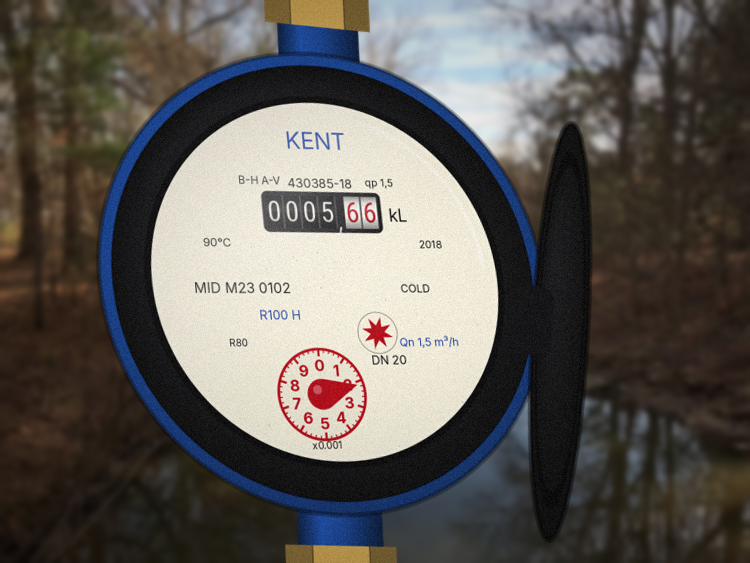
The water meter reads 5.662kL
